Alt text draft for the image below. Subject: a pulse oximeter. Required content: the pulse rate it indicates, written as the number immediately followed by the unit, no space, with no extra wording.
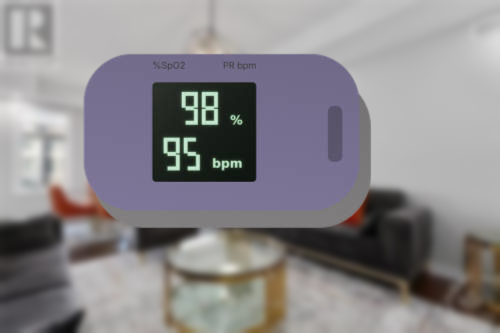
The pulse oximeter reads 95bpm
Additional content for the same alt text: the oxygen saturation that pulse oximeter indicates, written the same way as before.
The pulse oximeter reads 98%
